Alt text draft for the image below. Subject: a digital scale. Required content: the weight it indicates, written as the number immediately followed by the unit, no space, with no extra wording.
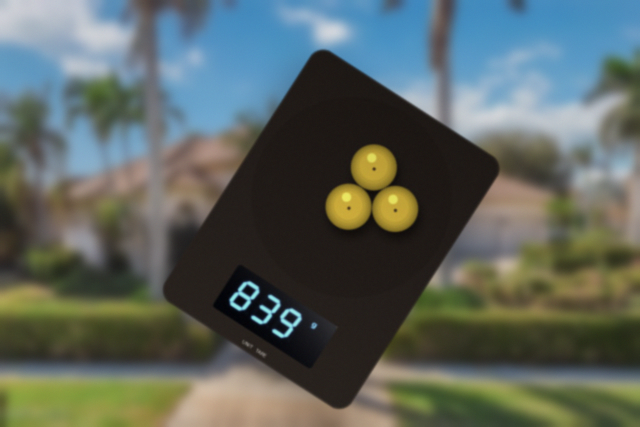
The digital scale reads 839g
